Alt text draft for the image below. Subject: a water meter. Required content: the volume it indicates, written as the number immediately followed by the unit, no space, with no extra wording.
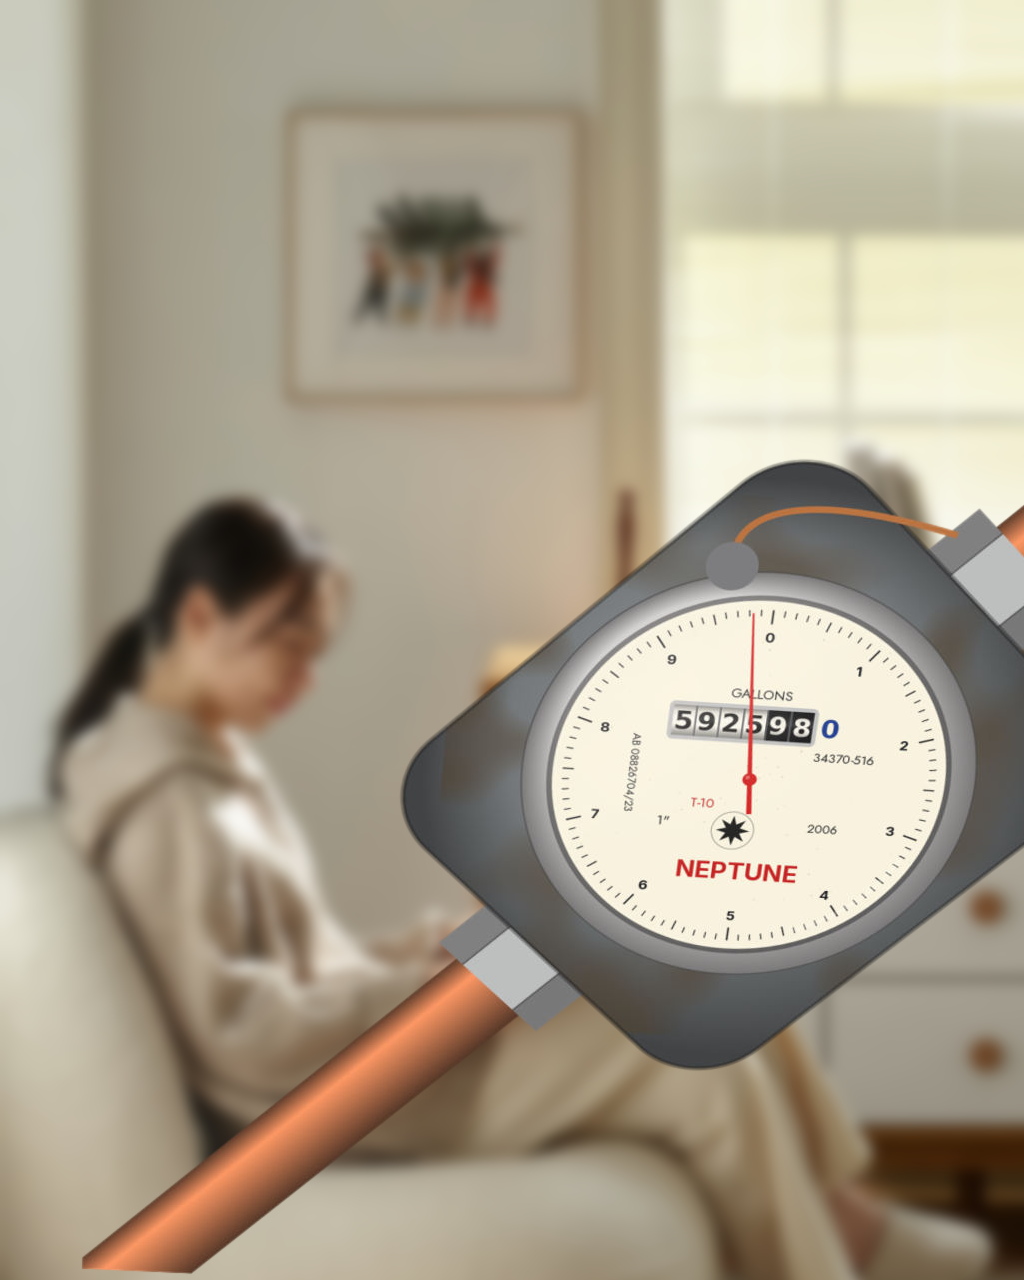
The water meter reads 5925979.8gal
